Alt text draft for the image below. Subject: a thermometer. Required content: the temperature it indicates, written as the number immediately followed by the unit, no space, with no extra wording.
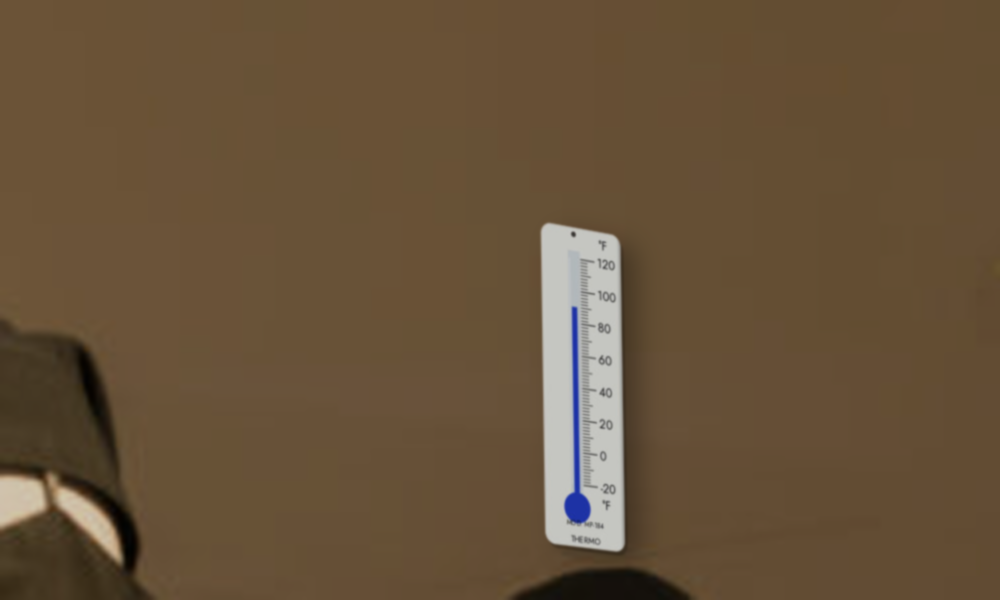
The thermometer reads 90°F
